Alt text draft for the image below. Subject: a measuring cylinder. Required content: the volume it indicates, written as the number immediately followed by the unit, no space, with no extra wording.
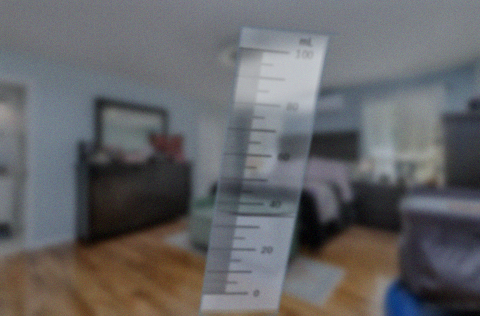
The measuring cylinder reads 35mL
